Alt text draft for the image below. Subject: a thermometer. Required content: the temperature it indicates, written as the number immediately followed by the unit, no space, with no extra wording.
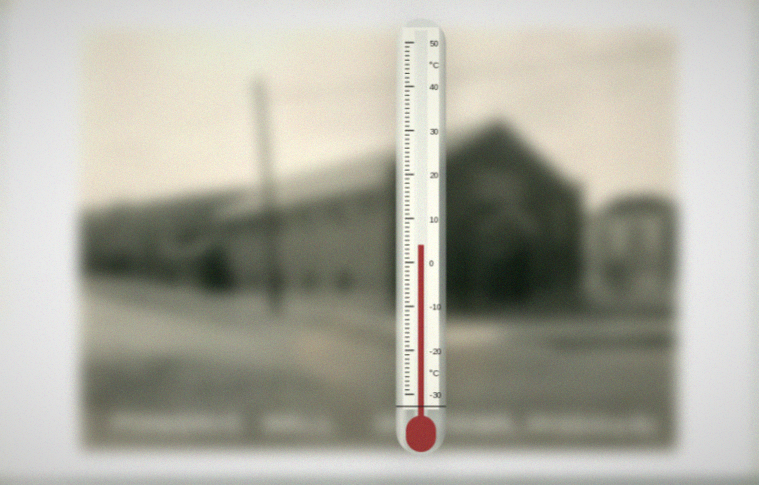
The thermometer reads 4°C
